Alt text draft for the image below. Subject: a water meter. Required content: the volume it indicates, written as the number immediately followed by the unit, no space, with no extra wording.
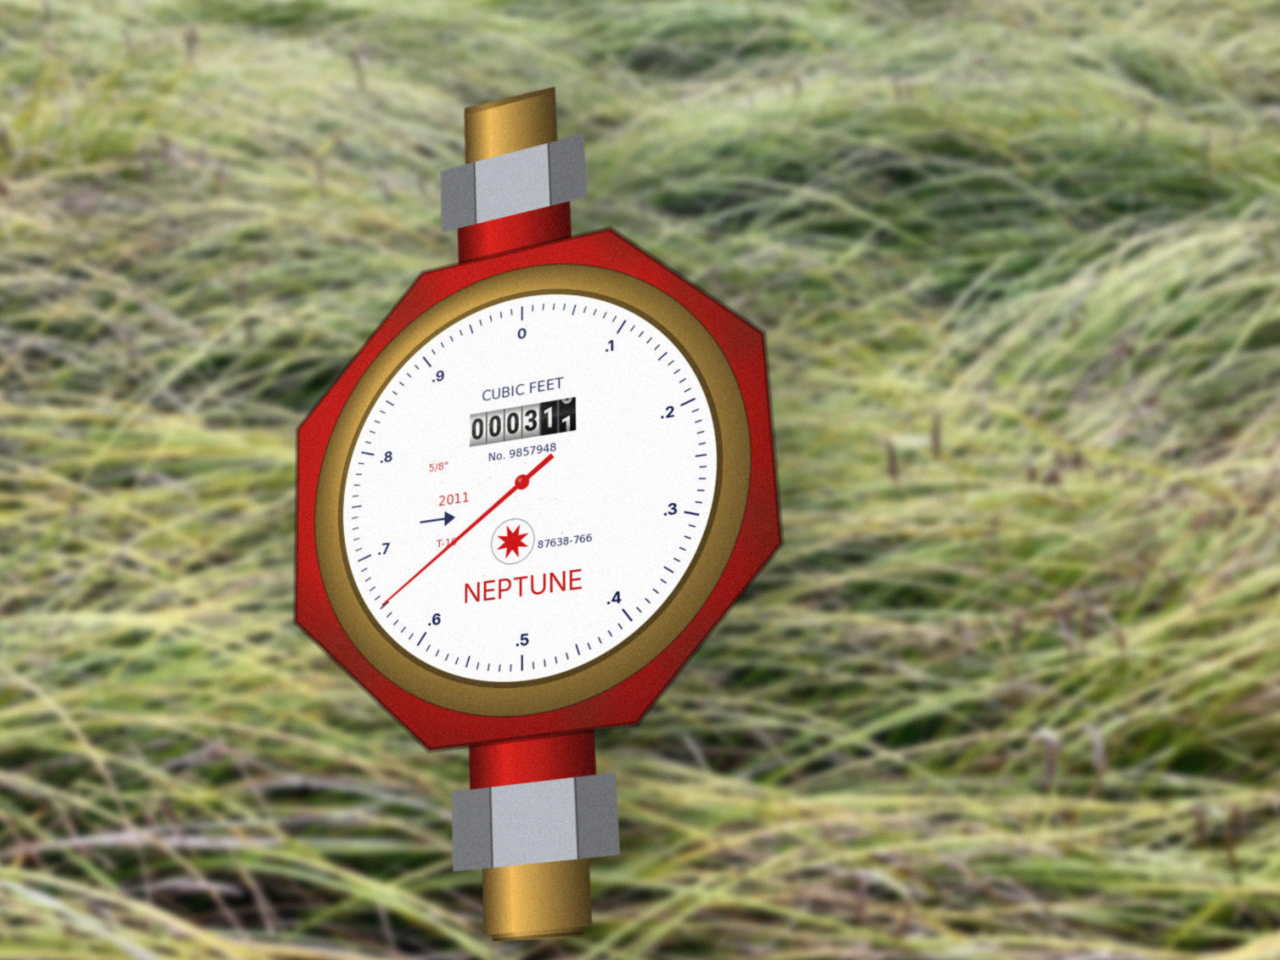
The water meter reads 310.65ft³
